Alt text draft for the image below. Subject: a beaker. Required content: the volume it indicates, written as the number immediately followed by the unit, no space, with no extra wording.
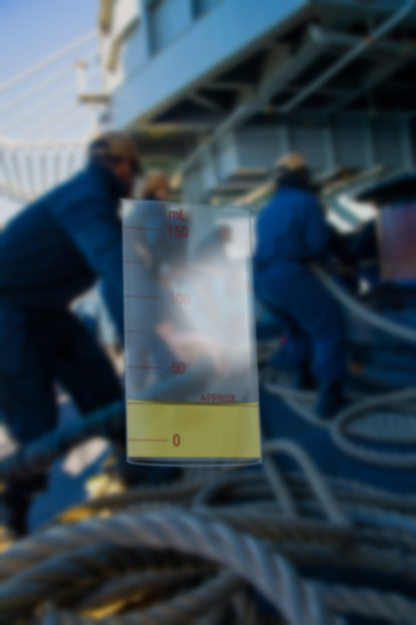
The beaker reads 25mL
